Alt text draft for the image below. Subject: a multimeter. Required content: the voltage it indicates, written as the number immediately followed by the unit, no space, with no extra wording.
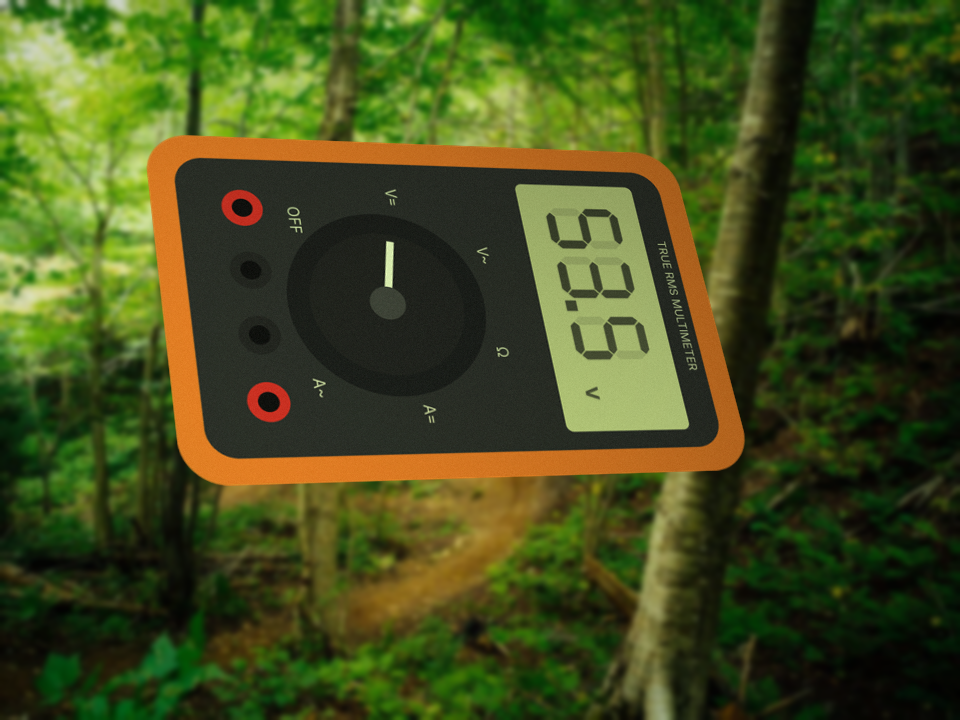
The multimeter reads 53.5V
